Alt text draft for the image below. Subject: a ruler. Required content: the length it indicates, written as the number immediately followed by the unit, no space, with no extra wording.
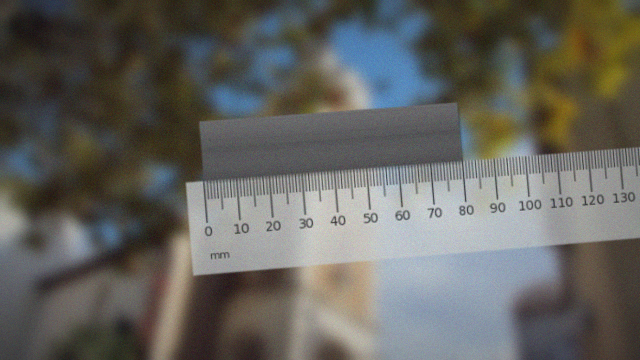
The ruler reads 80mm
